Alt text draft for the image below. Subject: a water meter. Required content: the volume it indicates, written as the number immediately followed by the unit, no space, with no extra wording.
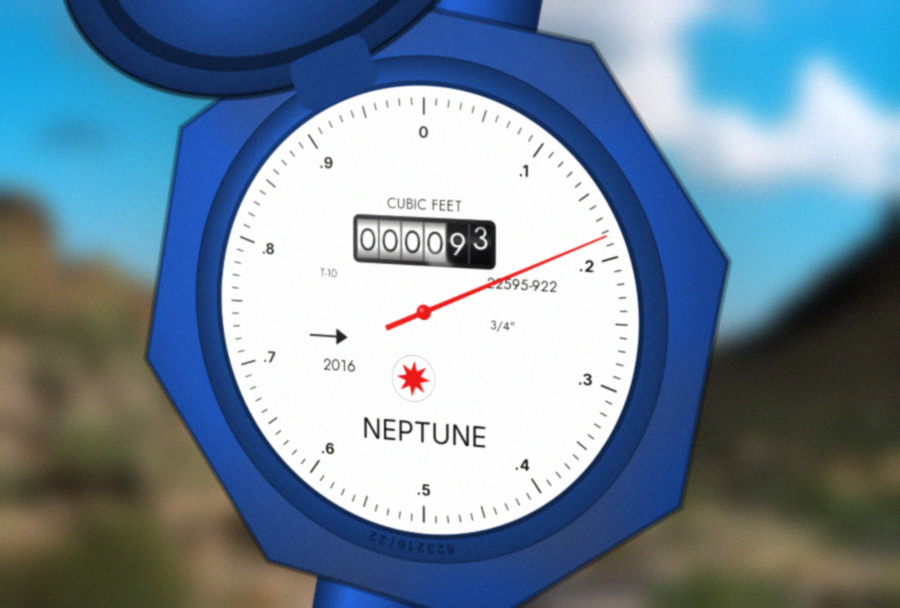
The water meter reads 93.18ft³
